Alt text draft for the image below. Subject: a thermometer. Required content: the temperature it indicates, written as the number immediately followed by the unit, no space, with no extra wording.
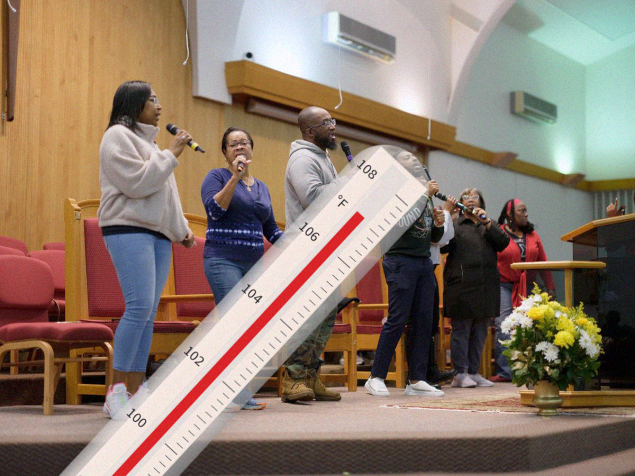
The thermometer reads 107.1°F
